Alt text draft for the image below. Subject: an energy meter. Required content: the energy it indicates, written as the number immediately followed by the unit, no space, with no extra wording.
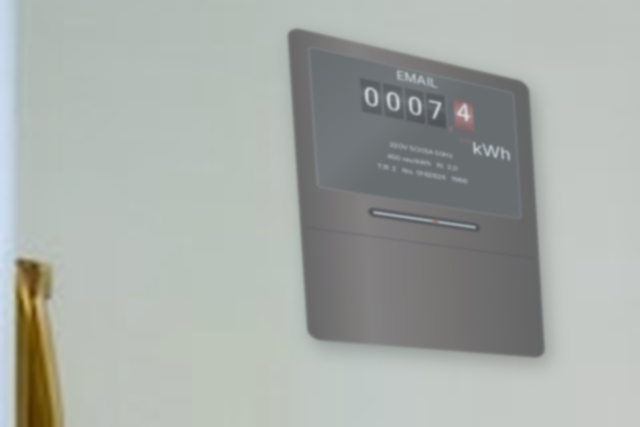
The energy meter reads 7.4kWh
